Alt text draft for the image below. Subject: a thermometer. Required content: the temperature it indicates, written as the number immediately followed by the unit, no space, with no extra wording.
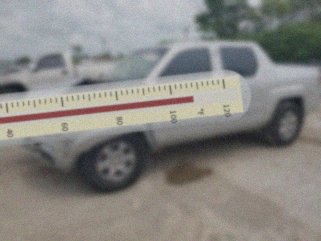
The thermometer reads 108°F
